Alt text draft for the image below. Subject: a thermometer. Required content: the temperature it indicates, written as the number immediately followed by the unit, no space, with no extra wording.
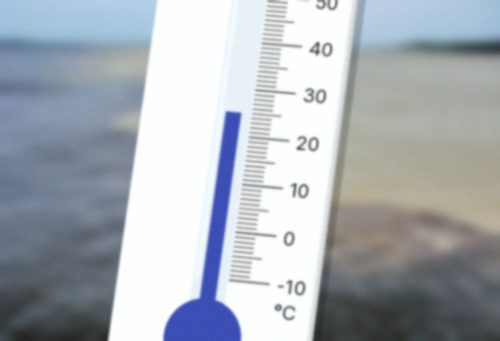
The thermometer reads 25°C
